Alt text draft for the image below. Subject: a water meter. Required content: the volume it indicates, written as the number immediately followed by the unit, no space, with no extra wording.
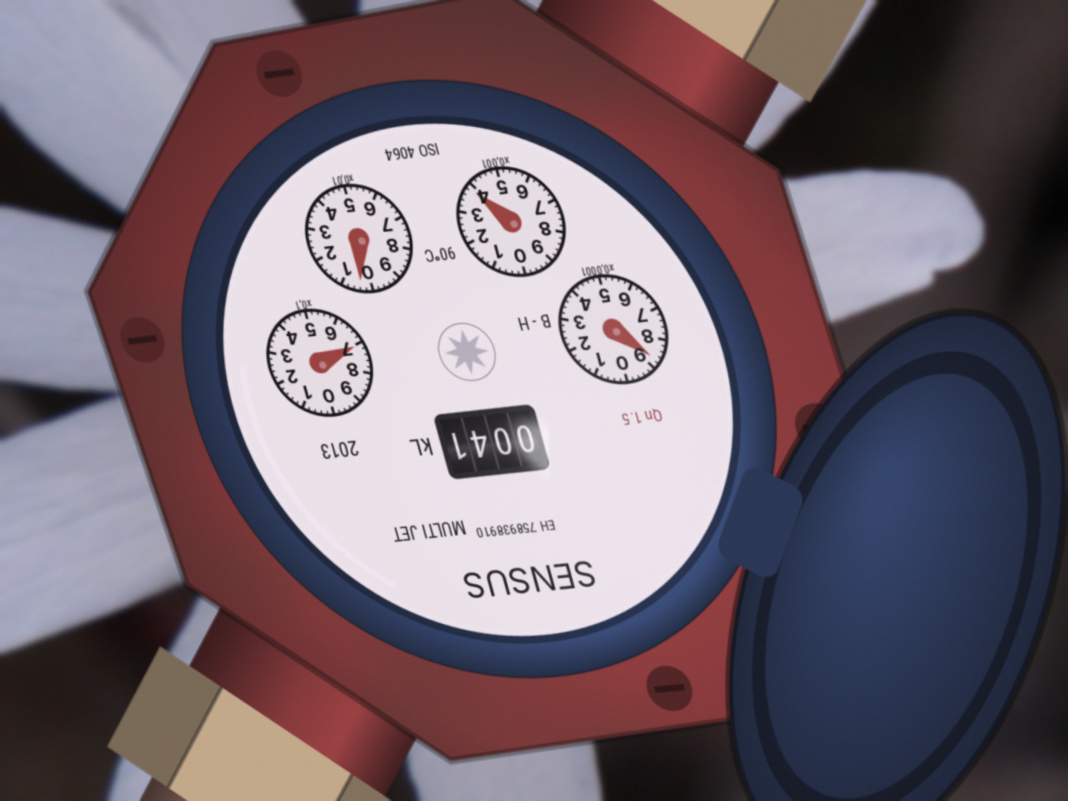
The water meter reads 41.7038kL
